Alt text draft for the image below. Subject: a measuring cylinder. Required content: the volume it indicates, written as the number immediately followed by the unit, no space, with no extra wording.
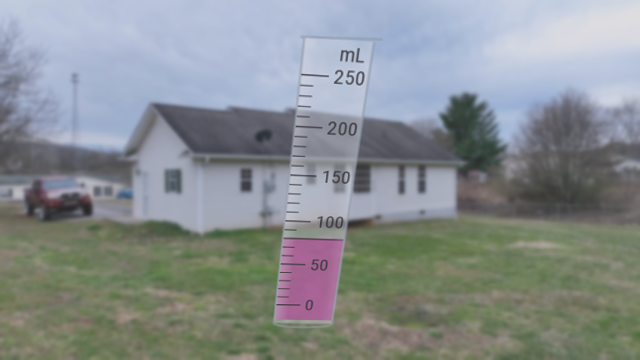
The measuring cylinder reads 80mL
